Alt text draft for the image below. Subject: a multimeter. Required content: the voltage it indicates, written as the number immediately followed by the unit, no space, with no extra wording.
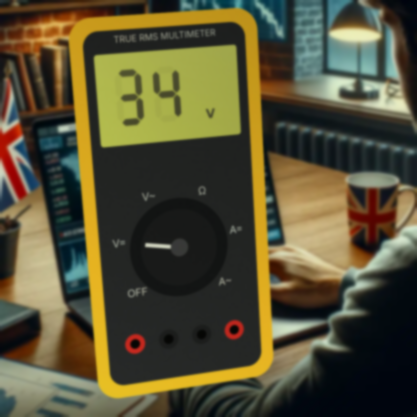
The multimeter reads 34V
